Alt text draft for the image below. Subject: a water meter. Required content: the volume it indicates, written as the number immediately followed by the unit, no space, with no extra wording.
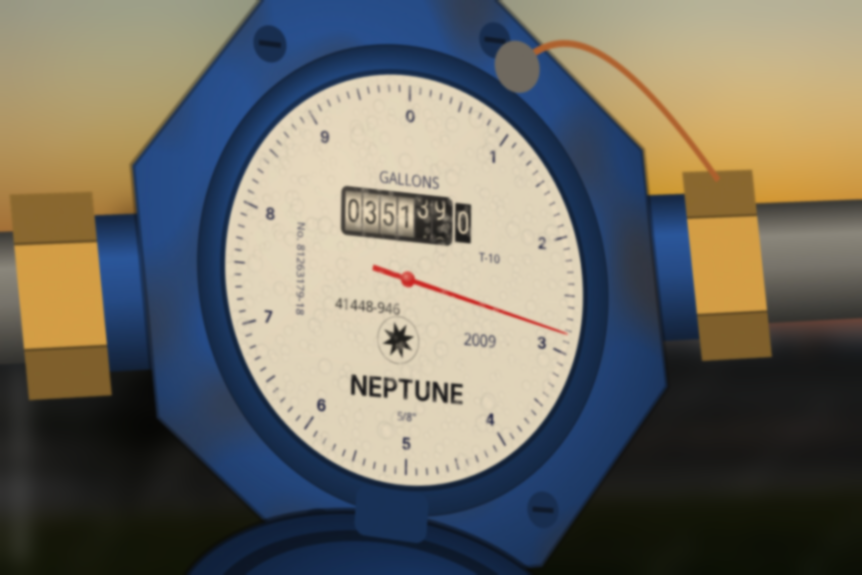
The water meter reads 351392.8gal
